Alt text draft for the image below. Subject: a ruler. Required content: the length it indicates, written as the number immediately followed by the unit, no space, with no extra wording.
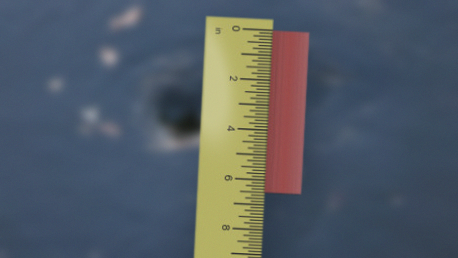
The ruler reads 6.5in
